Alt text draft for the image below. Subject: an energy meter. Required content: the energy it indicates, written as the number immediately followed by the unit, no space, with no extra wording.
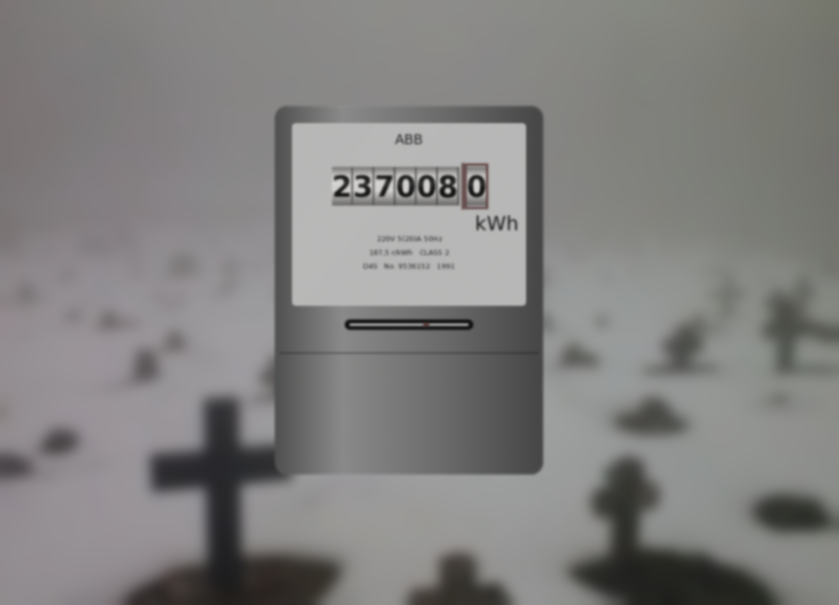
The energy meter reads 237008.0kWh
